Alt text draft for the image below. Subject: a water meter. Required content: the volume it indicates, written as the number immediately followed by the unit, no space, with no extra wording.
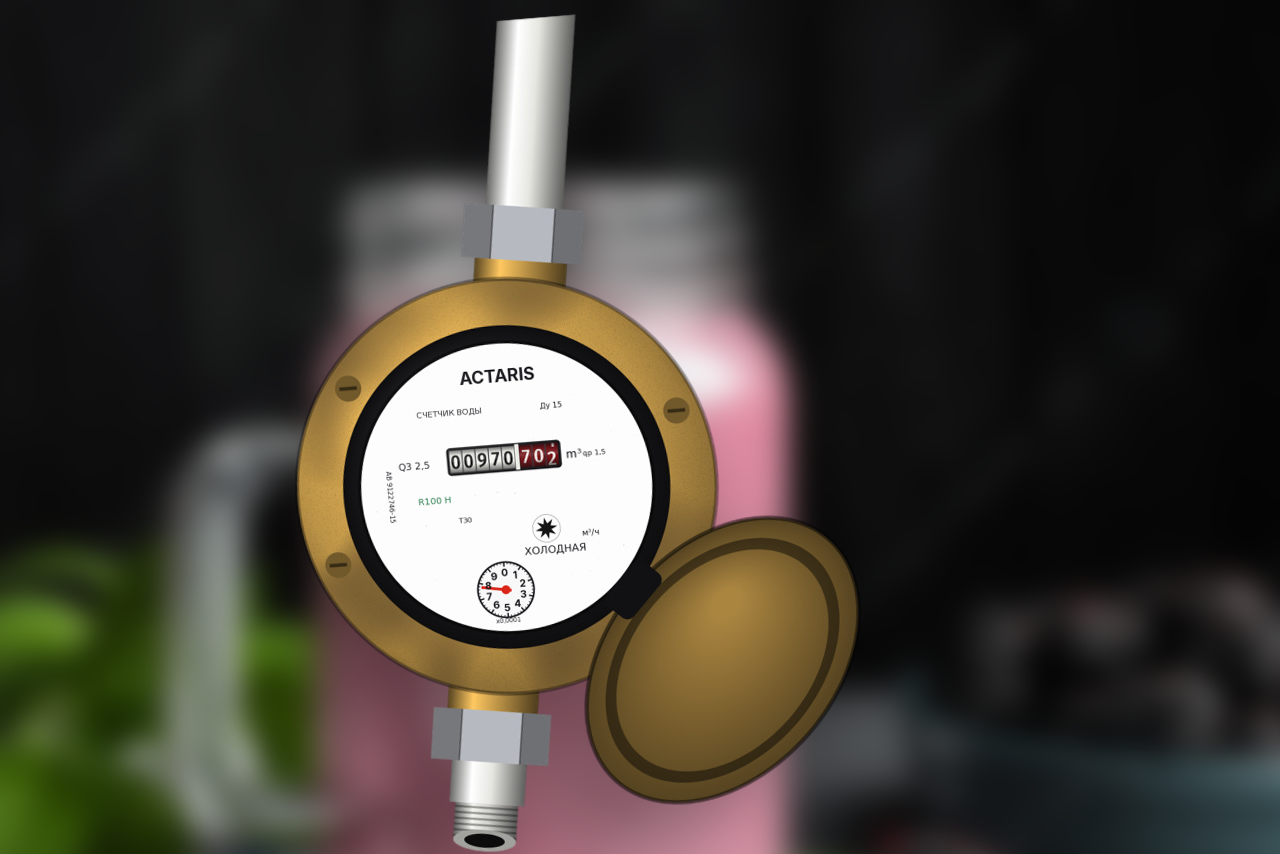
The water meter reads 970.7017m³
